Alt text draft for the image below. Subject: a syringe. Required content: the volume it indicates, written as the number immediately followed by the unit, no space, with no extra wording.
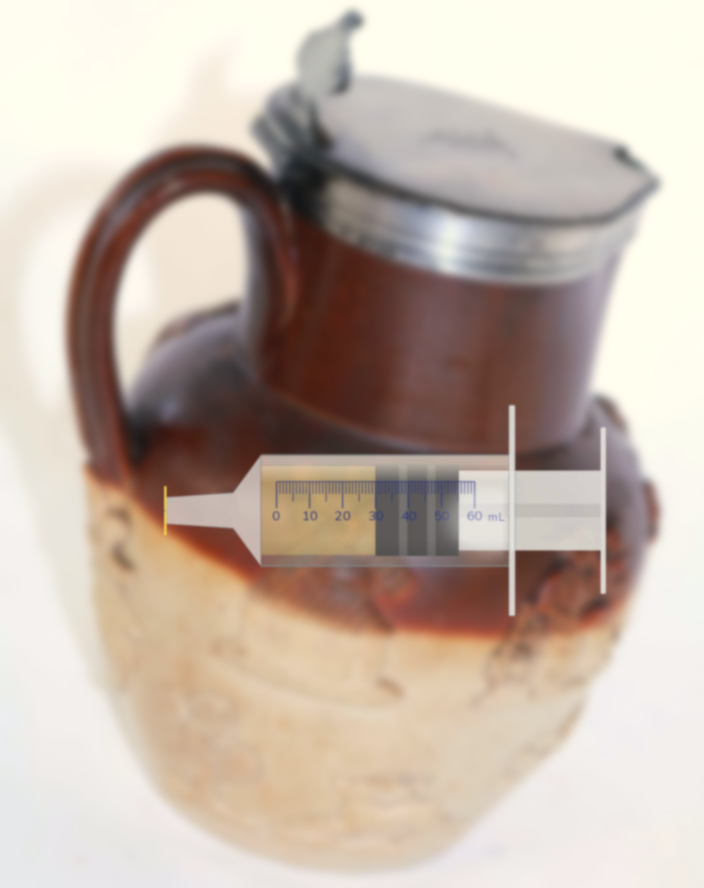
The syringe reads 30mL
